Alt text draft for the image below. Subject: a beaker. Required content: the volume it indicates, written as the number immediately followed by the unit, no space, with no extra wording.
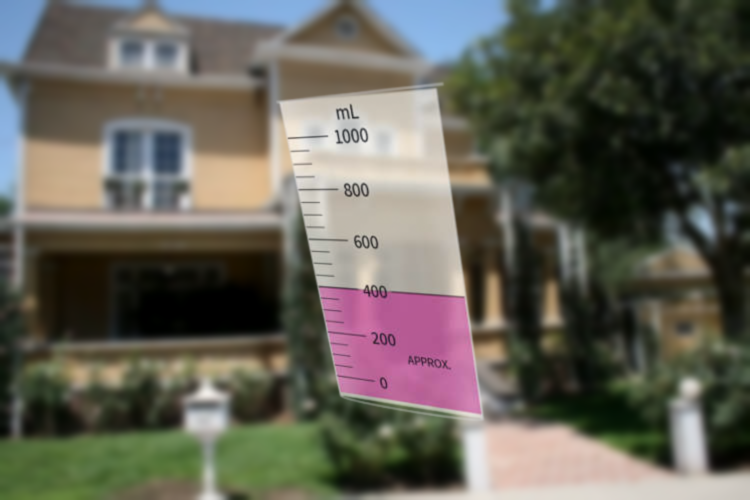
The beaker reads 400mL
